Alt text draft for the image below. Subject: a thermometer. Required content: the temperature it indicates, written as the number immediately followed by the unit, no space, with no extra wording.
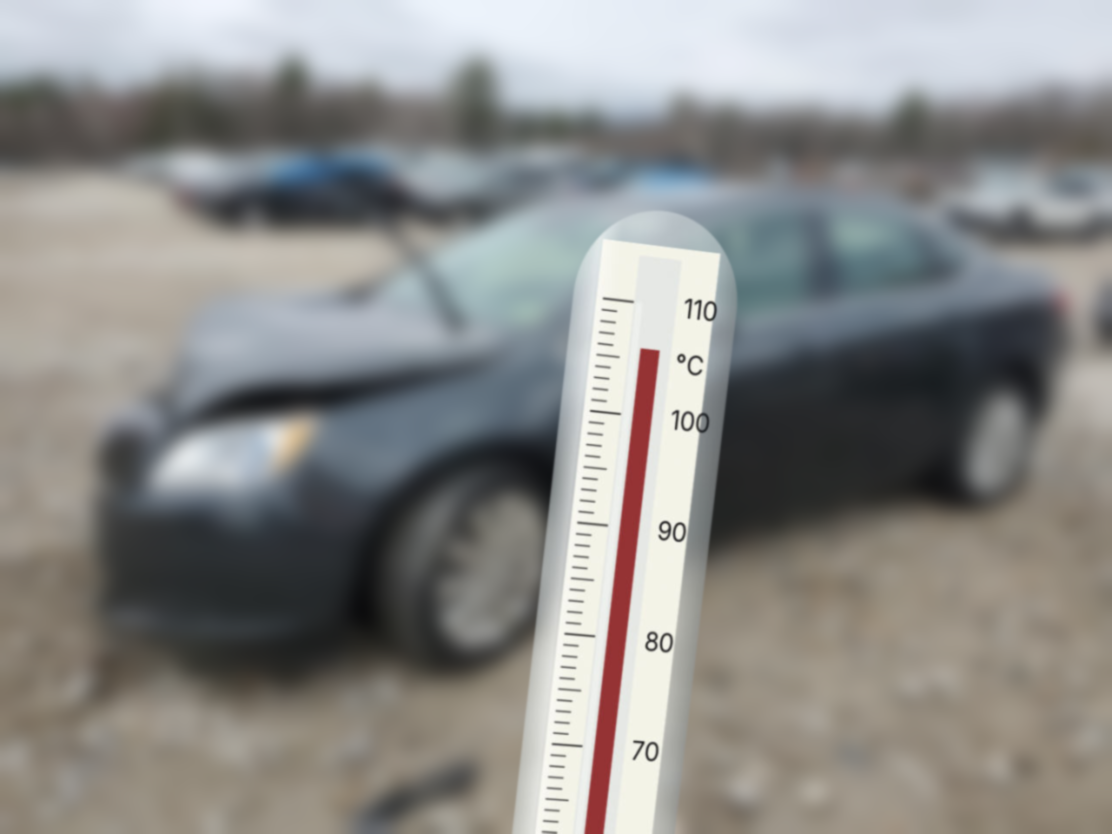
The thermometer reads 106°C
